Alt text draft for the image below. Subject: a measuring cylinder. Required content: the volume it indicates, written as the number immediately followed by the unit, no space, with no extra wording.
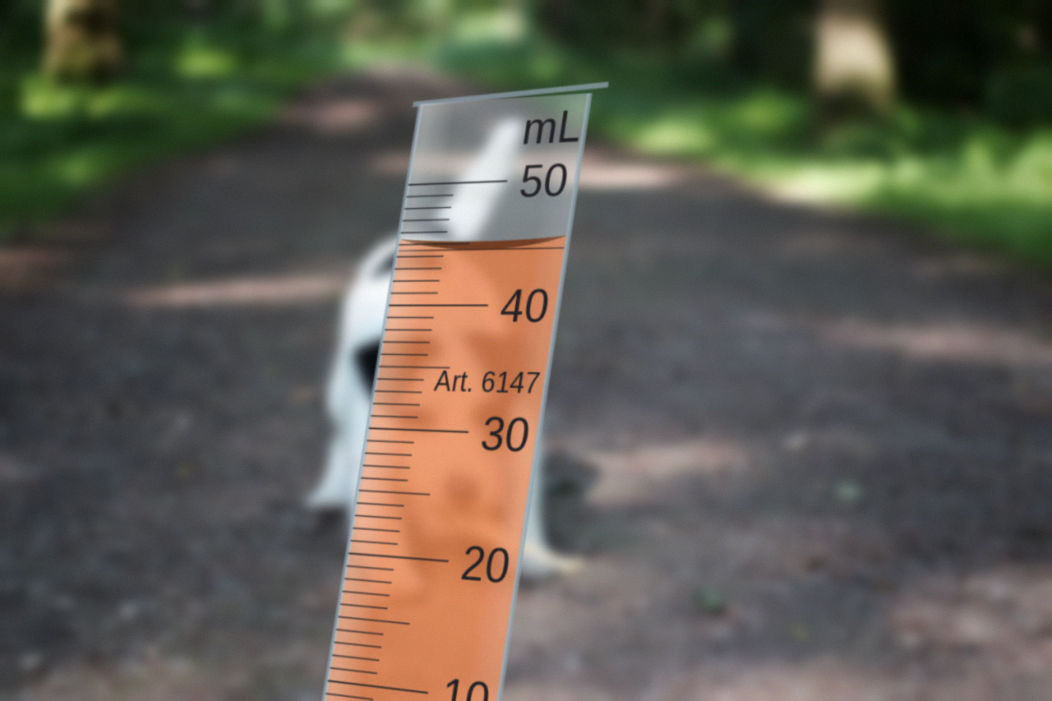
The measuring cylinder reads 44.5mL
